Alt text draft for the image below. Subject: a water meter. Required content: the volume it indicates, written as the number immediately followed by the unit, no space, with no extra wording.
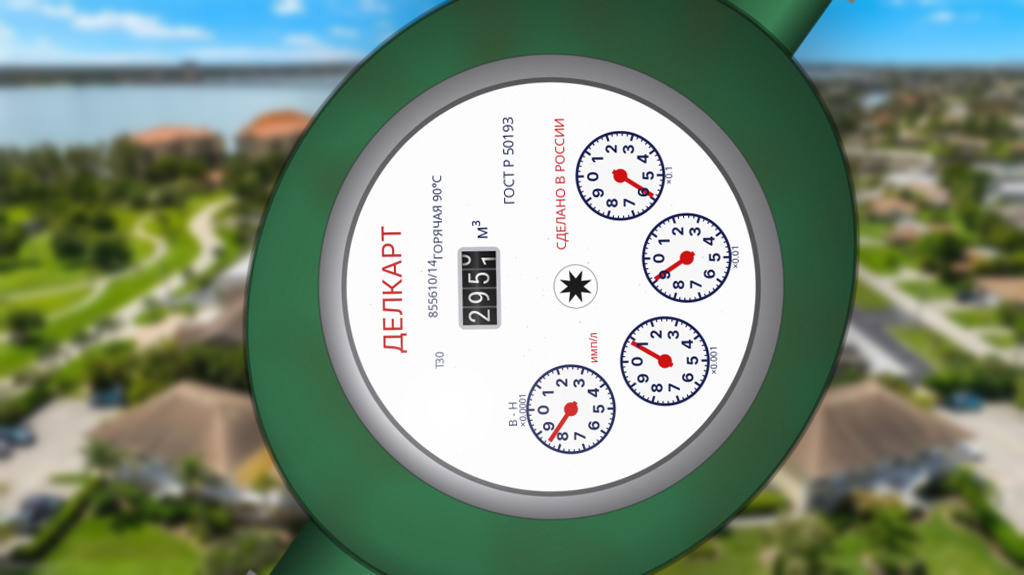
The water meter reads 2950.5908m³
